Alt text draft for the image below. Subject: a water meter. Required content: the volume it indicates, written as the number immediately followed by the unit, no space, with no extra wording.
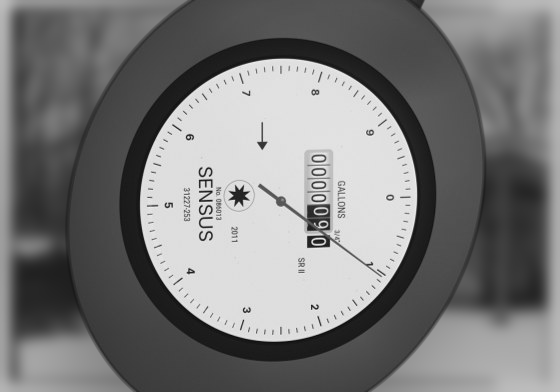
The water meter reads 91.0gal
